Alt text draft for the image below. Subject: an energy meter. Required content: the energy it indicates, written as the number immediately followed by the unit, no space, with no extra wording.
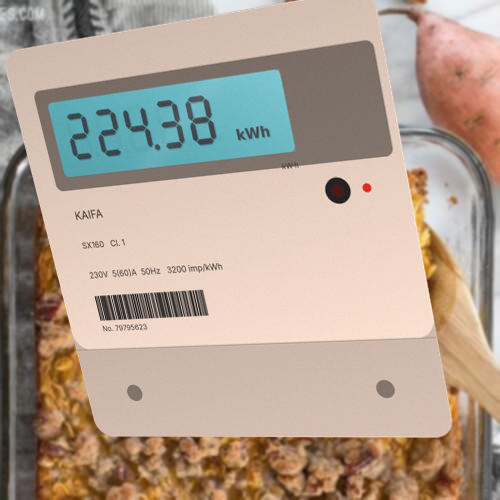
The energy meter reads 224.38kWh
